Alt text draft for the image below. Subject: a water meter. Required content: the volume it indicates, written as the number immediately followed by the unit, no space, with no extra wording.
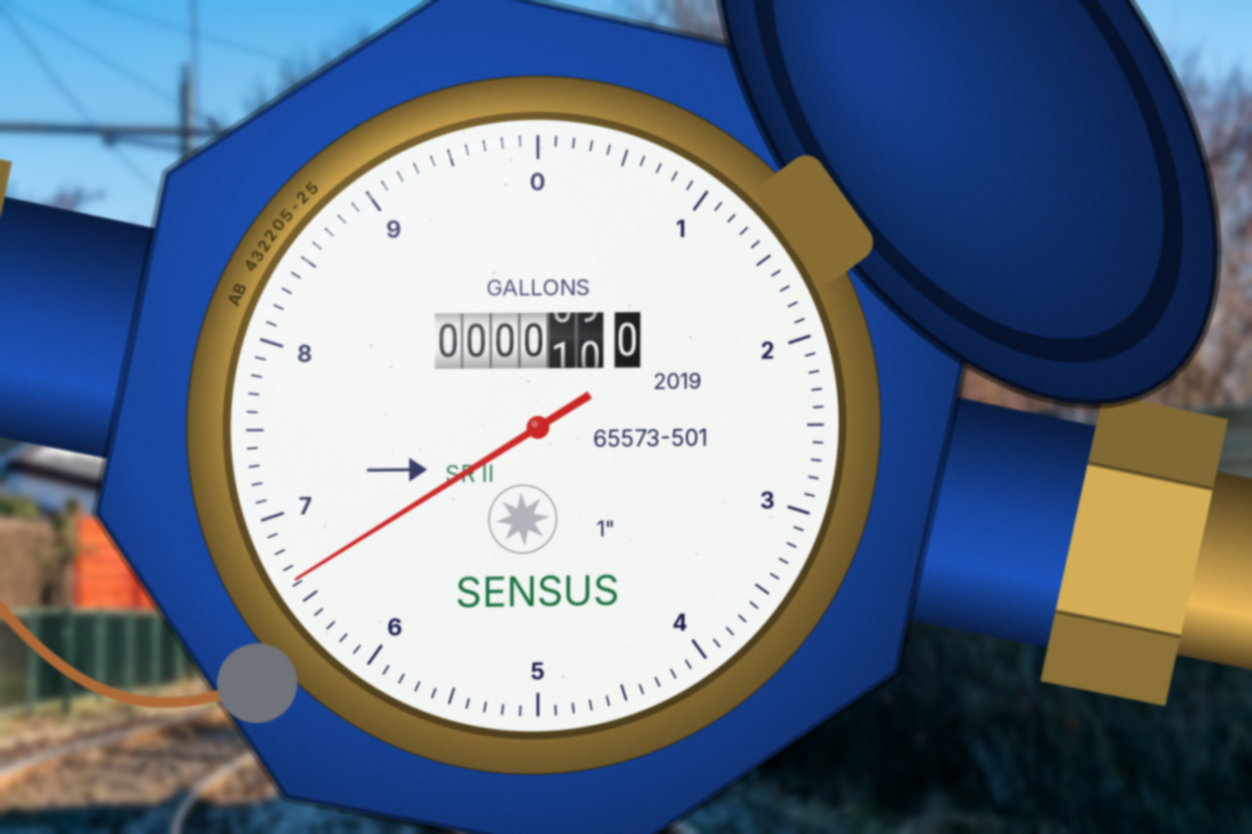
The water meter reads 96.6gal
